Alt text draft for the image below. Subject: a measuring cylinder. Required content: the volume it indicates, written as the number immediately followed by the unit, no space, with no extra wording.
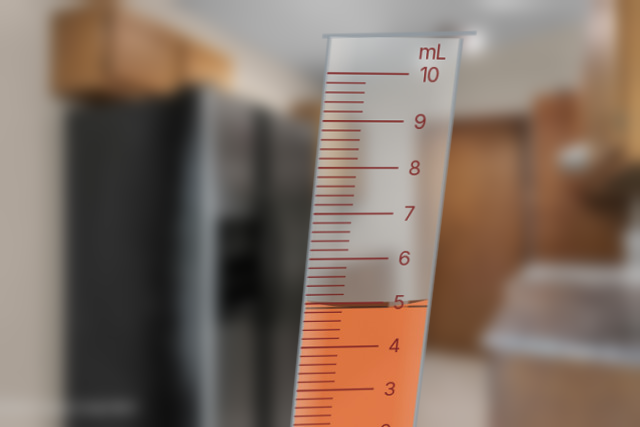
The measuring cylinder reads 4.9mL
